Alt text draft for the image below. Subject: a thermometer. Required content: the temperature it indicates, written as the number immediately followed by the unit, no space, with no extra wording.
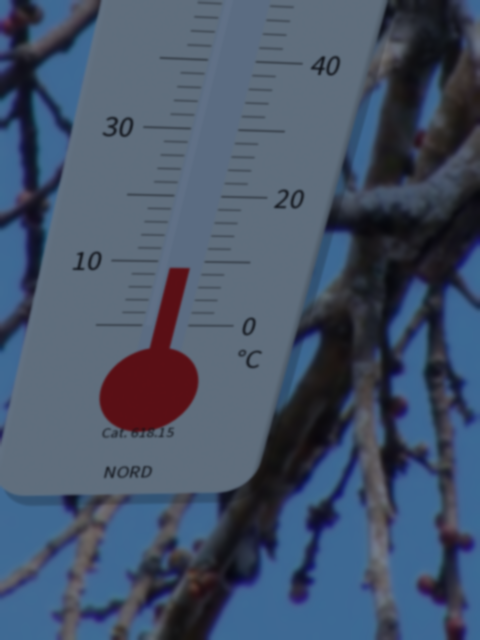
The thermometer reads 9°C
